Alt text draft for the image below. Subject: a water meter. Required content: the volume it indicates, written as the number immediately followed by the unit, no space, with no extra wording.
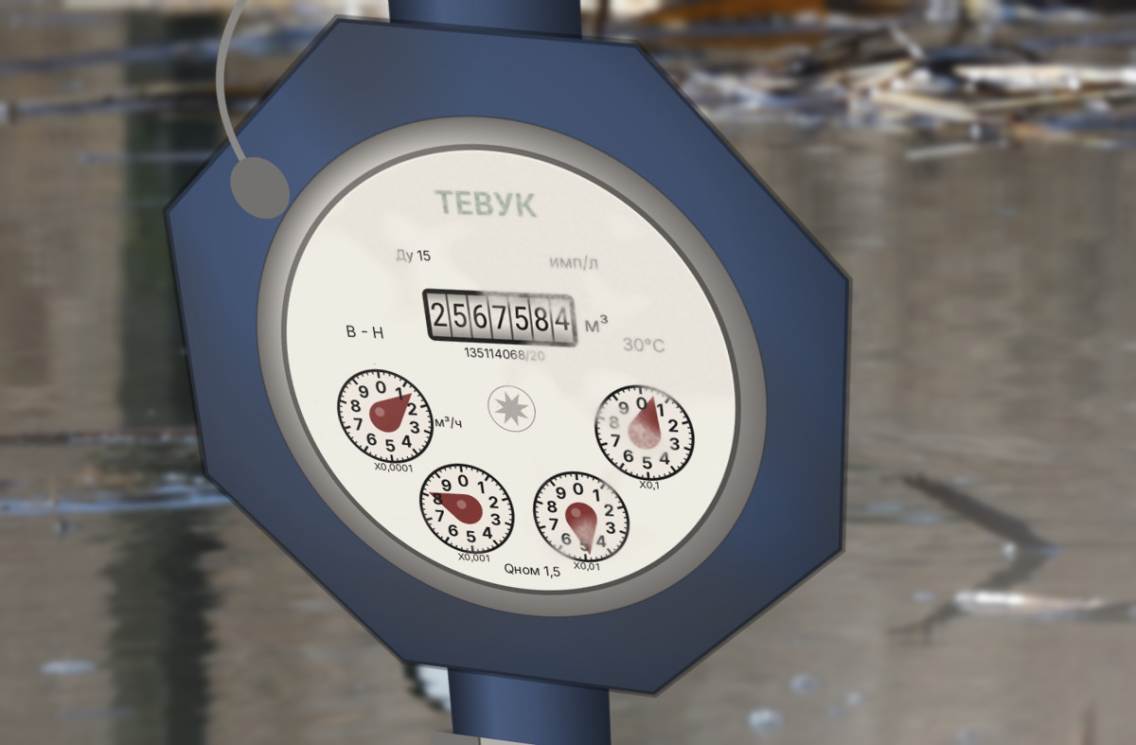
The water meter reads 2567584.0481m³
